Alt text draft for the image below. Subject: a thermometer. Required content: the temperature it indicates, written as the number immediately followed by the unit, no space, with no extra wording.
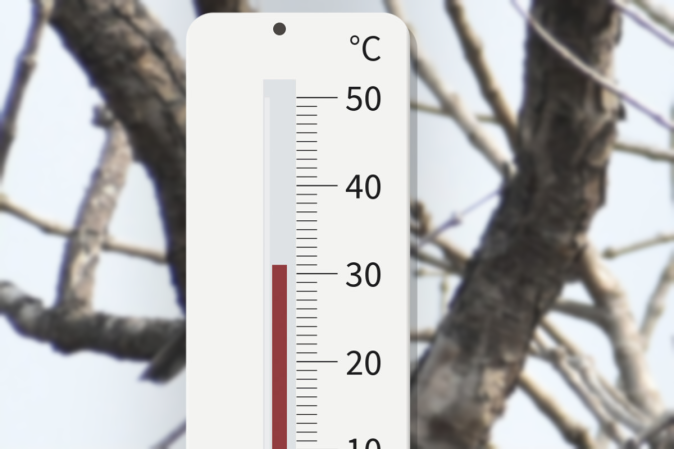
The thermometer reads 31°C
